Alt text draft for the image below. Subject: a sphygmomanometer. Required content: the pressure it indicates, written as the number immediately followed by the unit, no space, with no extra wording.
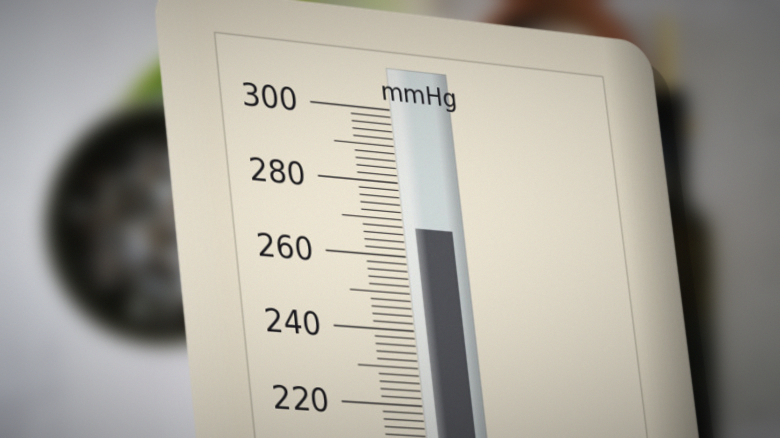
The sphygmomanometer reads 268mmHg
